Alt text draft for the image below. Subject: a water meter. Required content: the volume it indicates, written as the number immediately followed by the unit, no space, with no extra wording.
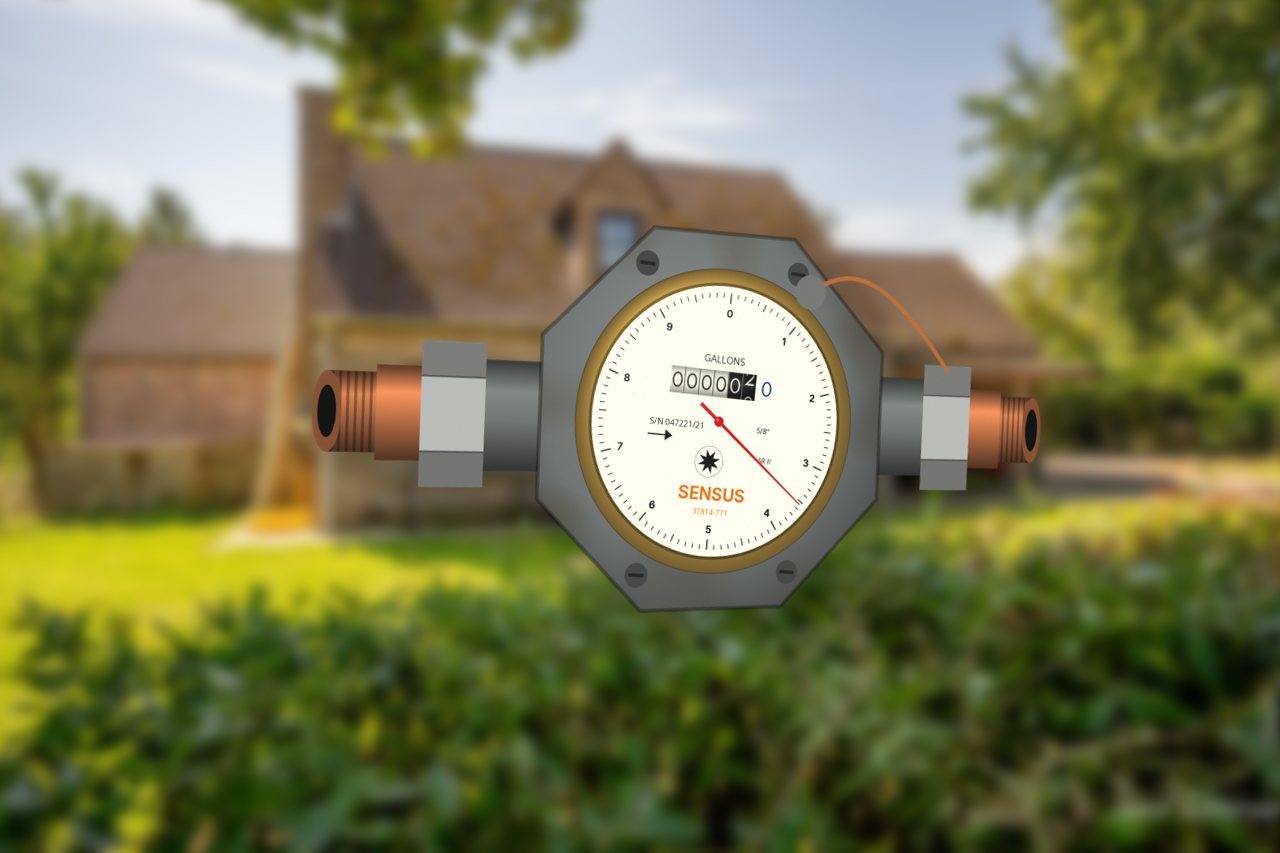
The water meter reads 23.5gal
